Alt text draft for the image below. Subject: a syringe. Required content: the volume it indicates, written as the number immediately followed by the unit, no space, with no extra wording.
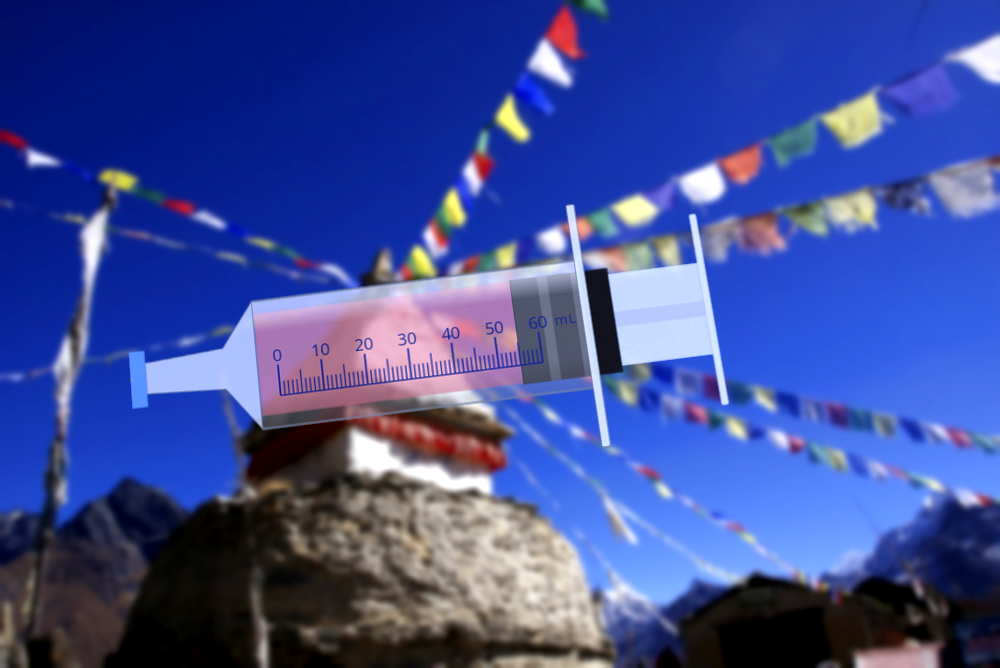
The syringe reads 55mL
